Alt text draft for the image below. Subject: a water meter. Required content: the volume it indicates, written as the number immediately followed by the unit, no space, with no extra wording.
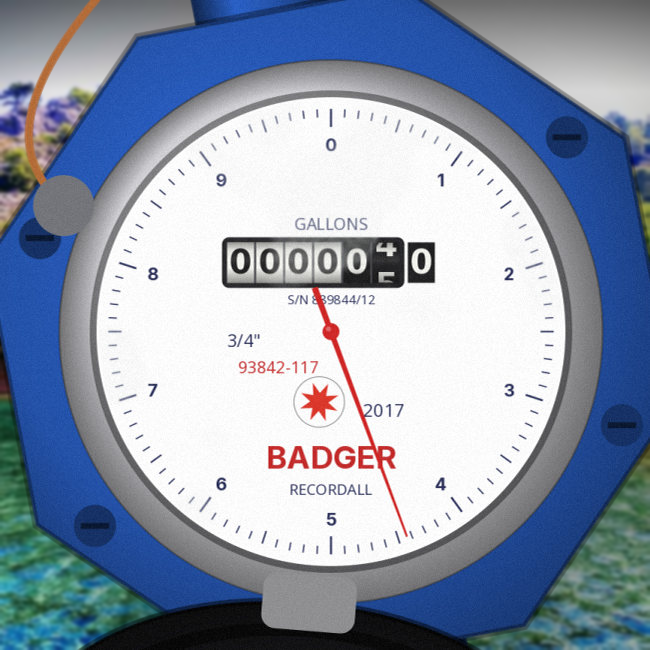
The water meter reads 44.4gal
